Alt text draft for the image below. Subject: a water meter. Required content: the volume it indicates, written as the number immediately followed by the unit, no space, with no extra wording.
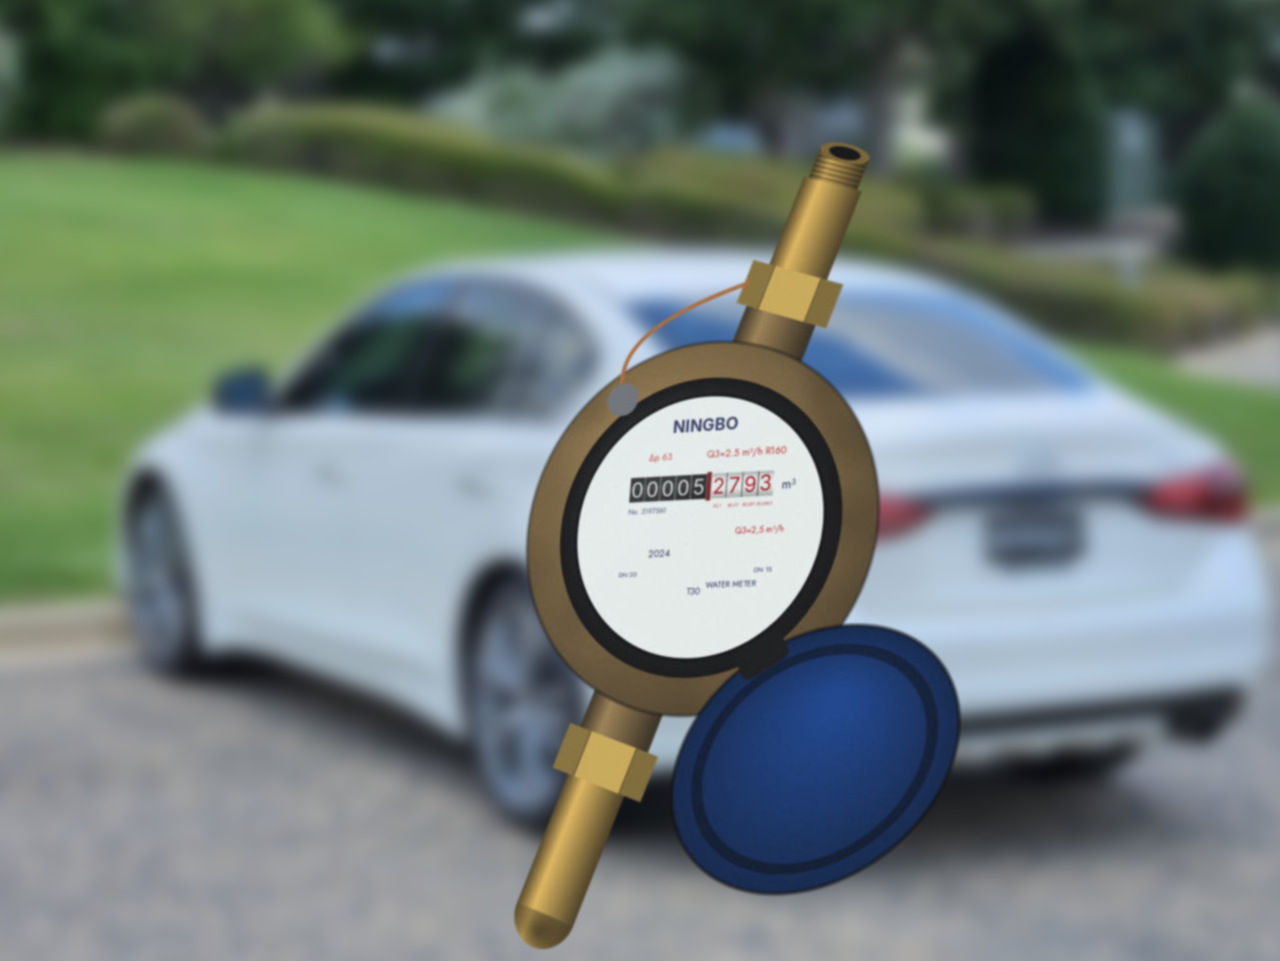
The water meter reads 5.2793m³
